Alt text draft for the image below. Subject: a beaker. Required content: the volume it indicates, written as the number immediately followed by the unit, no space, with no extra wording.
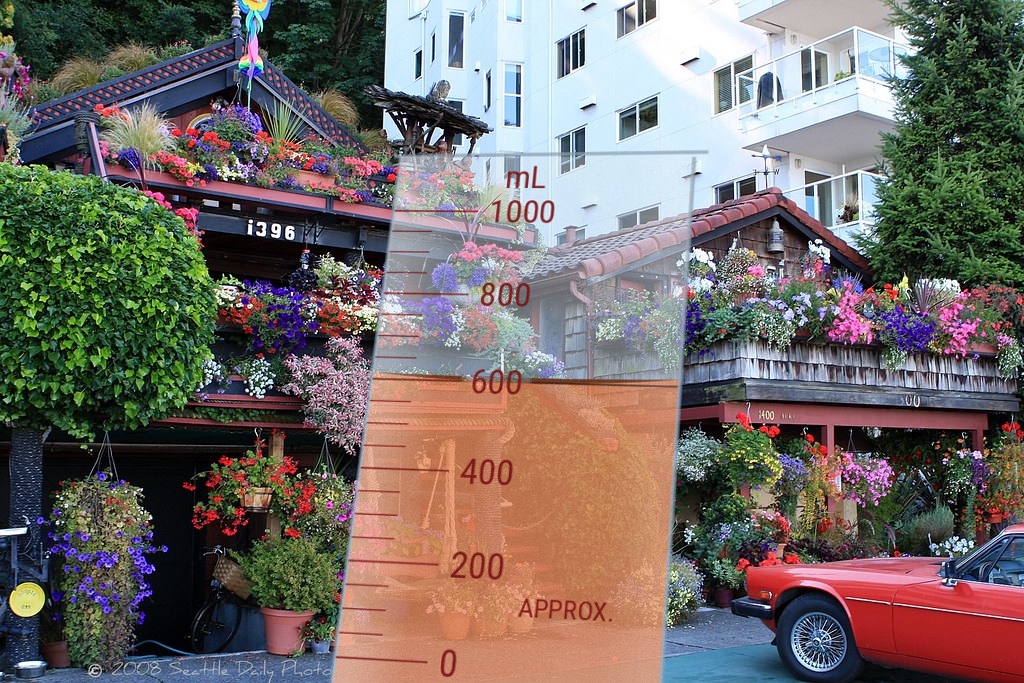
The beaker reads 600mL
